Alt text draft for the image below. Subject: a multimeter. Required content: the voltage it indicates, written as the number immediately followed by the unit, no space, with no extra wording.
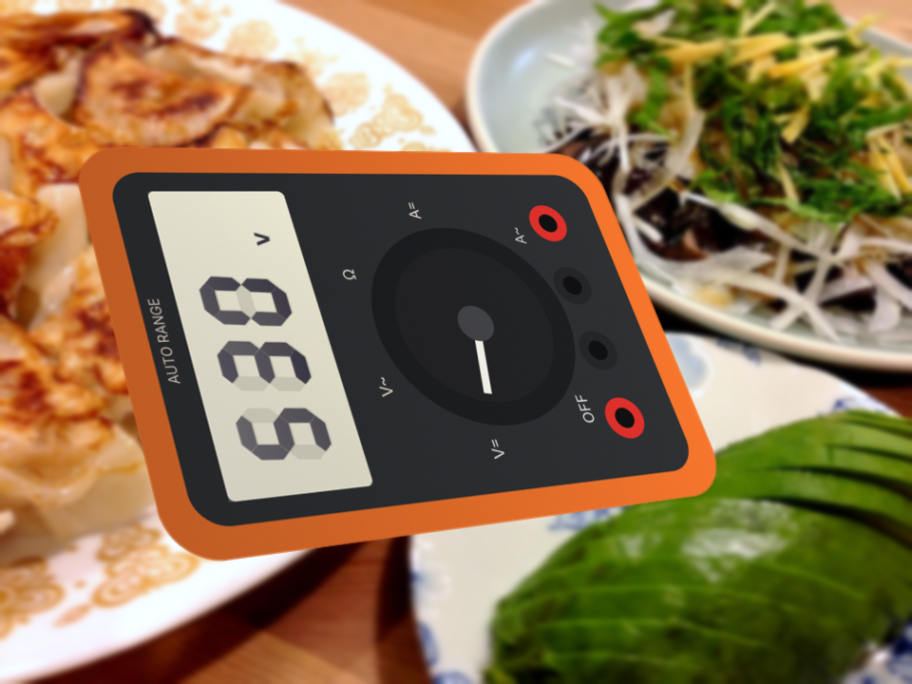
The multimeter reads 530V
